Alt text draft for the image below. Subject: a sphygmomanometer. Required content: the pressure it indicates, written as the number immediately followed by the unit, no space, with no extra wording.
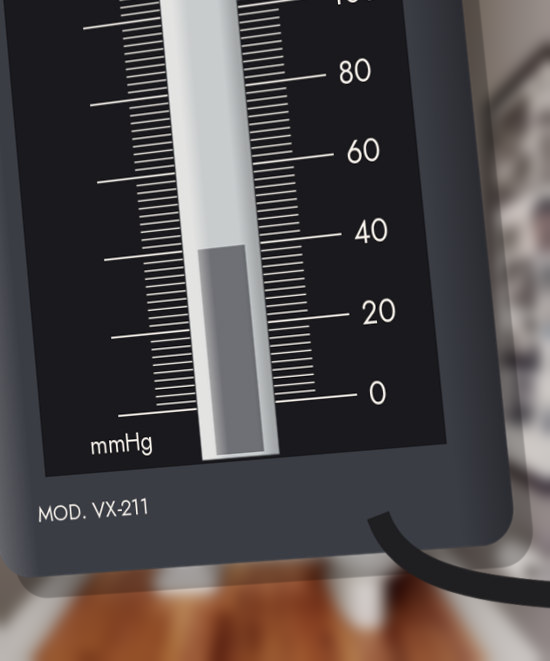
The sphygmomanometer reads 40mmHg
